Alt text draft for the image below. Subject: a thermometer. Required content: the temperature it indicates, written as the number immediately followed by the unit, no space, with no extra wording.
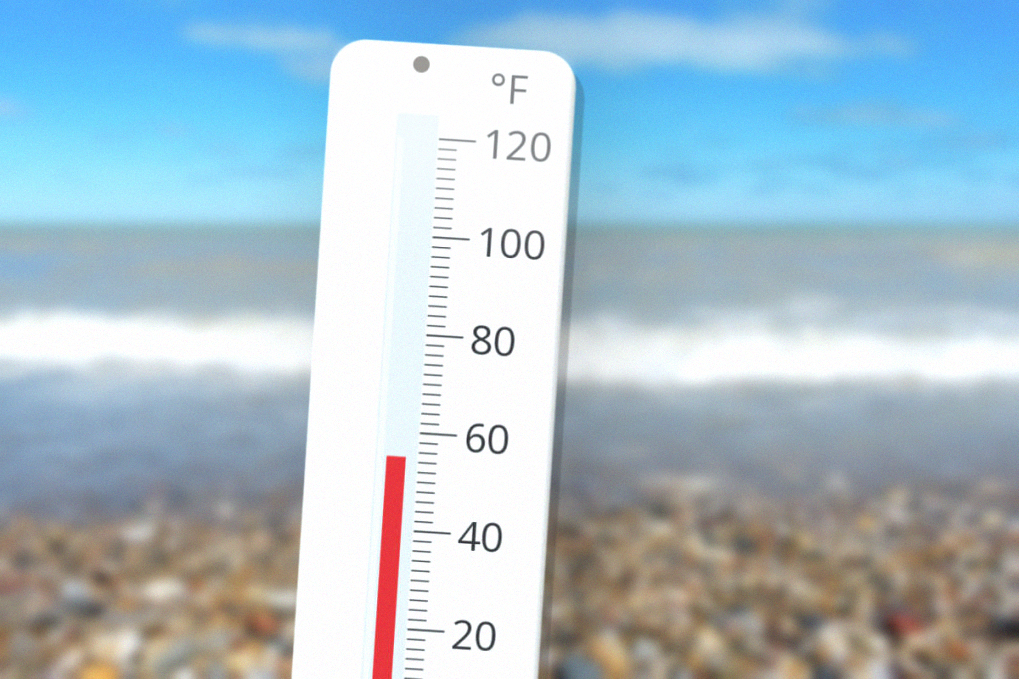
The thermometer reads 55°F
